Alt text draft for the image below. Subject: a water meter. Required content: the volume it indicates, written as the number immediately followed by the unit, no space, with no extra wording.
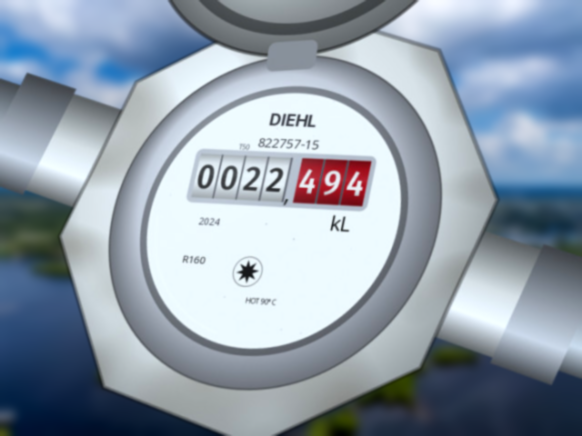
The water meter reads 22.494kL
